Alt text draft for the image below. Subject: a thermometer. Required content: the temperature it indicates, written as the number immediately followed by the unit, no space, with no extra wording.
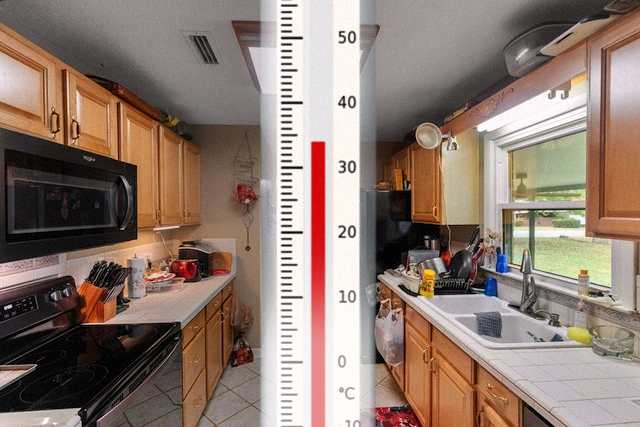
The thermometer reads 34°C
